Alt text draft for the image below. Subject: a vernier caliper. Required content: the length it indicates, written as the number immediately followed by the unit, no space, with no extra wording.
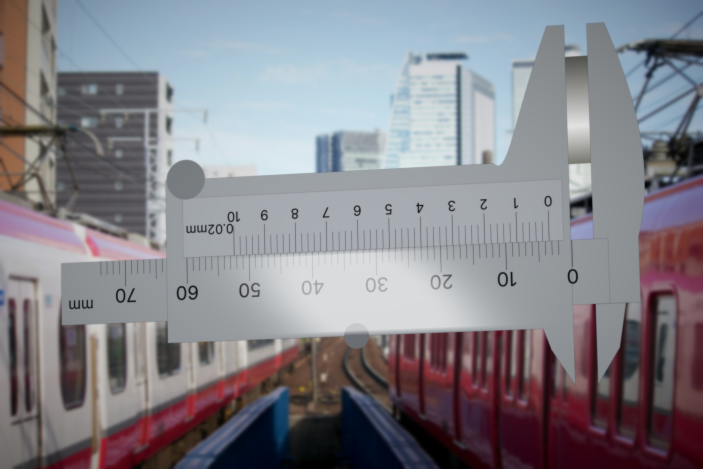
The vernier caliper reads 3.4mm
